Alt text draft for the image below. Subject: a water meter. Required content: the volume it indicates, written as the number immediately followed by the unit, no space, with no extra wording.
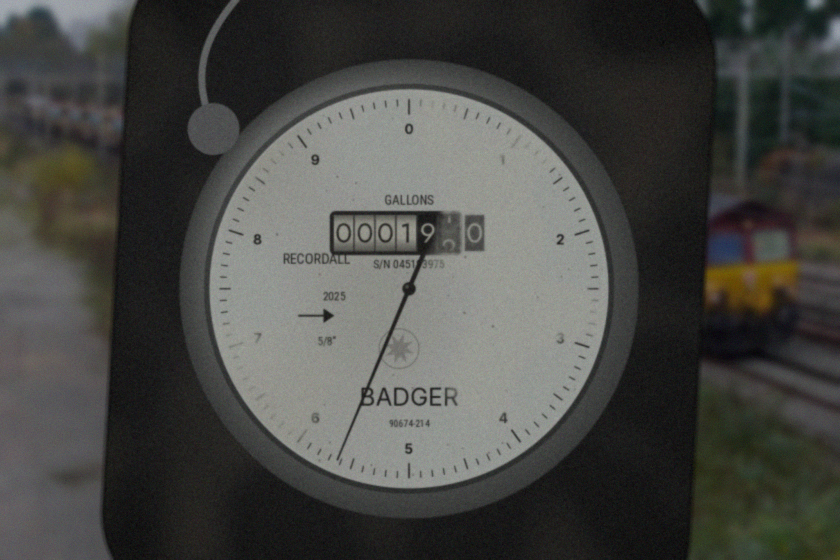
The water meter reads 1915.6gal
